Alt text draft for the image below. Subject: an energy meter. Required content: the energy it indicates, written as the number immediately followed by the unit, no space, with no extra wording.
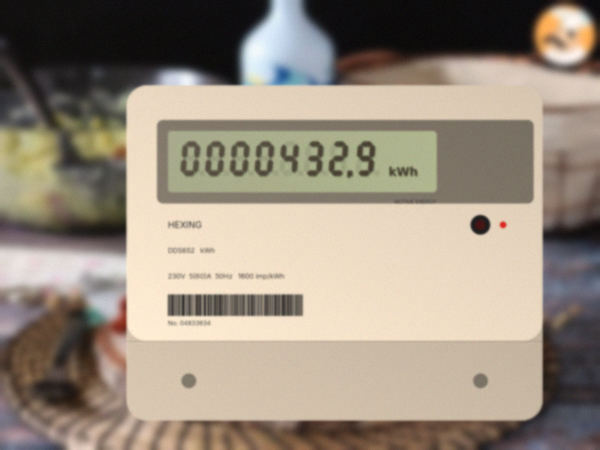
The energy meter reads 432.9kWh
